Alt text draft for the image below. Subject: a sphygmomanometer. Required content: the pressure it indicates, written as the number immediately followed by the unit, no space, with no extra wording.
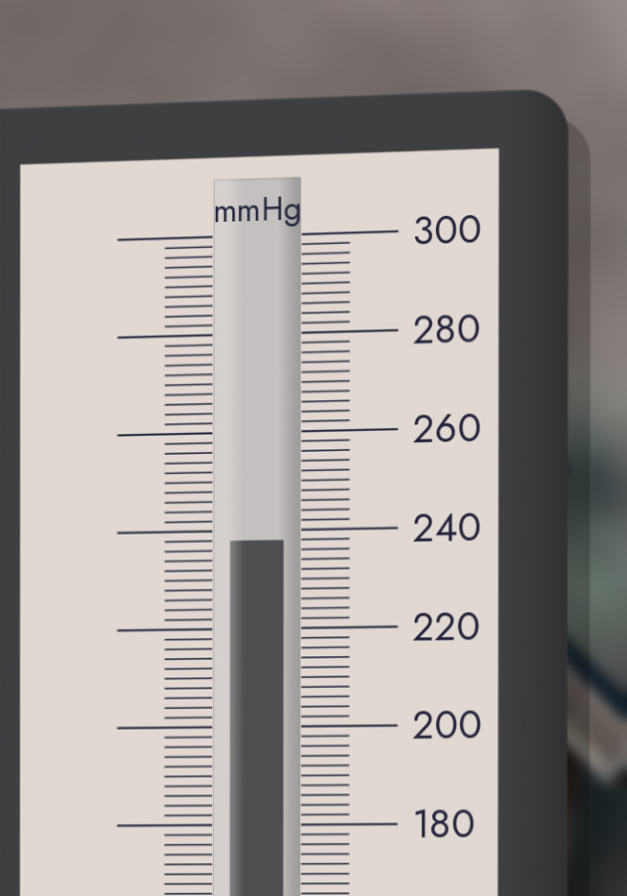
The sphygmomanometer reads 238mmHg
